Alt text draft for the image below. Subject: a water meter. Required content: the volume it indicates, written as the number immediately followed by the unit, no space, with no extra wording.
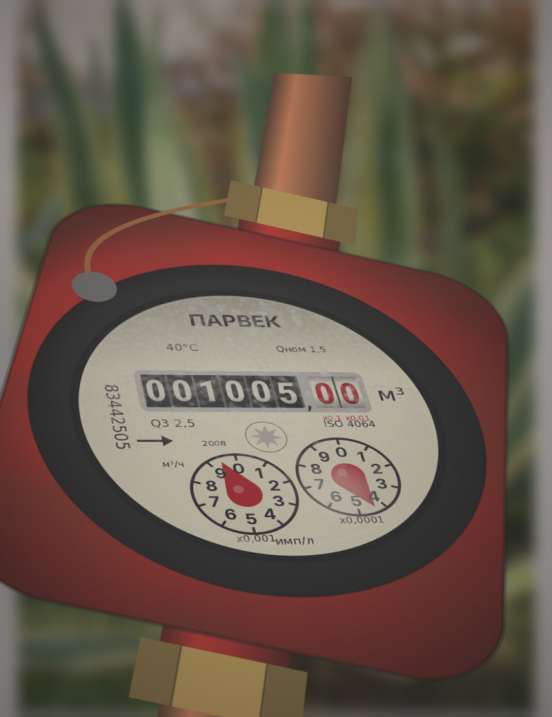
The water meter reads 1004.9994m³
